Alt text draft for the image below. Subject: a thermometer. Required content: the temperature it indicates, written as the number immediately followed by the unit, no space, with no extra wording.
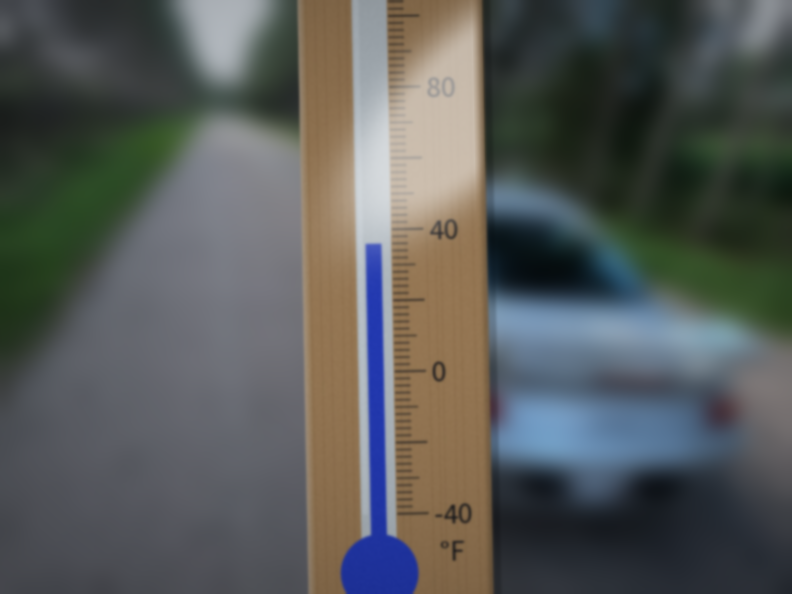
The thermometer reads 36°F
